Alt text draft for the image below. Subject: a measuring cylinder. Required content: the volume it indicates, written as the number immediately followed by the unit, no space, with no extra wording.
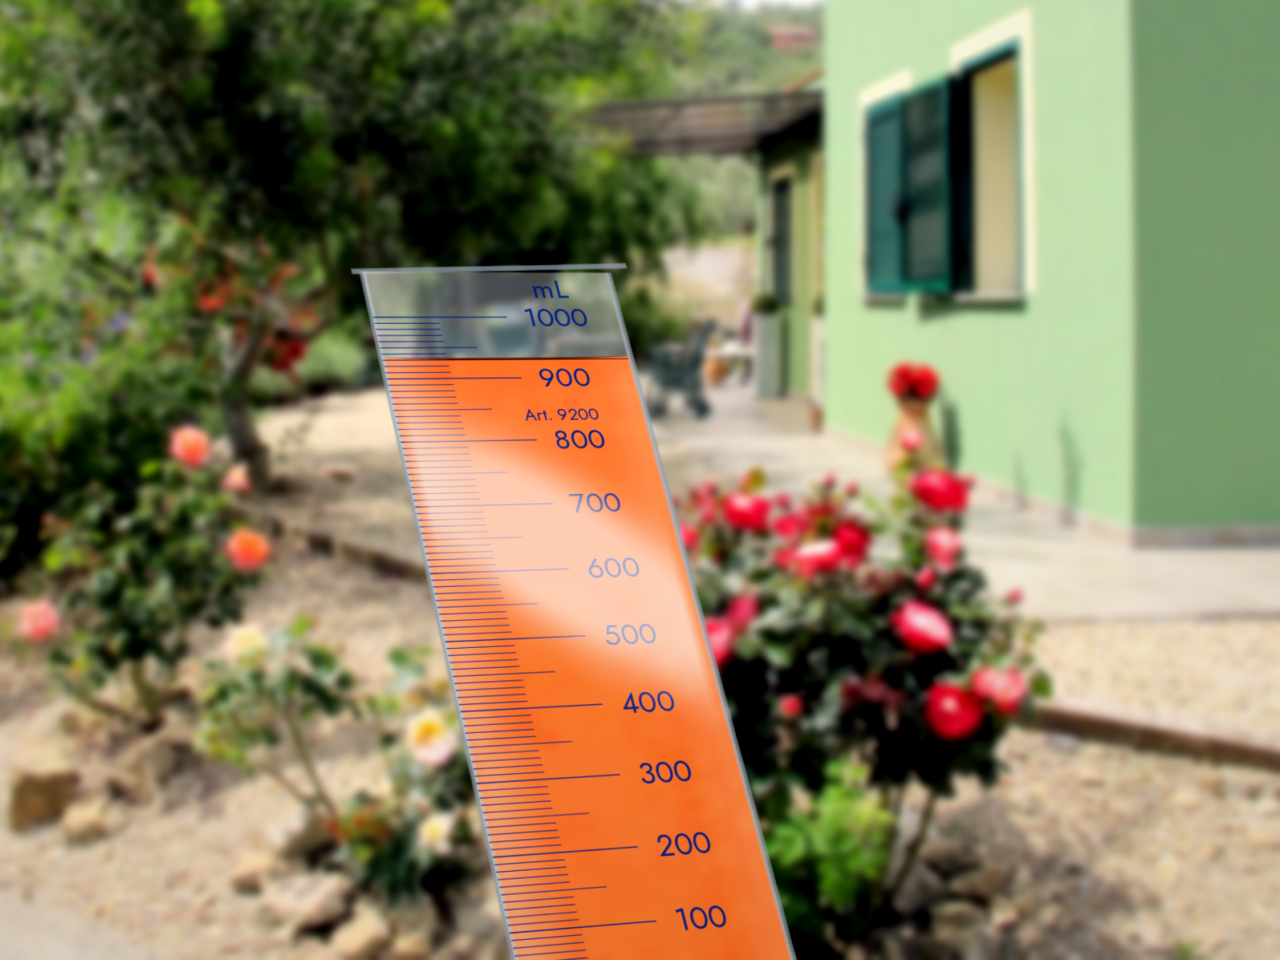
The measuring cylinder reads 930mL
